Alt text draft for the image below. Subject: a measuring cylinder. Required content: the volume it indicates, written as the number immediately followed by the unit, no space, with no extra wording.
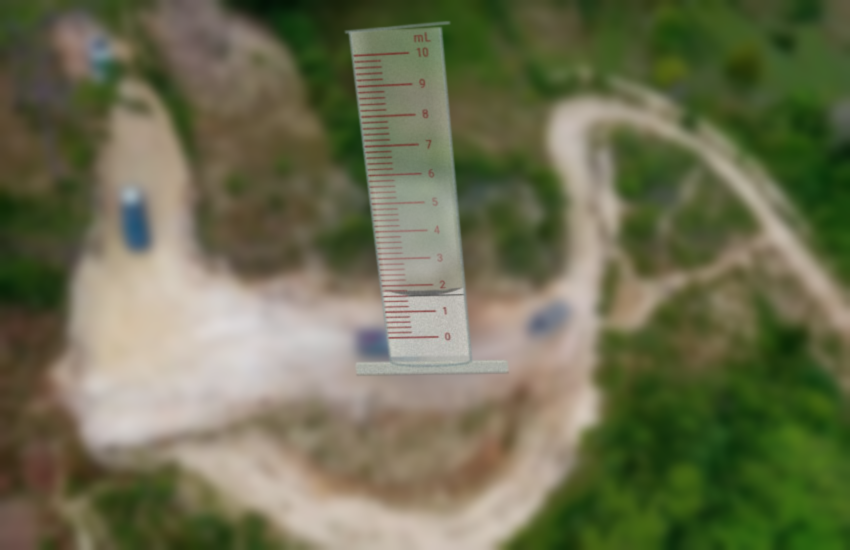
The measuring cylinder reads 1.6mL
